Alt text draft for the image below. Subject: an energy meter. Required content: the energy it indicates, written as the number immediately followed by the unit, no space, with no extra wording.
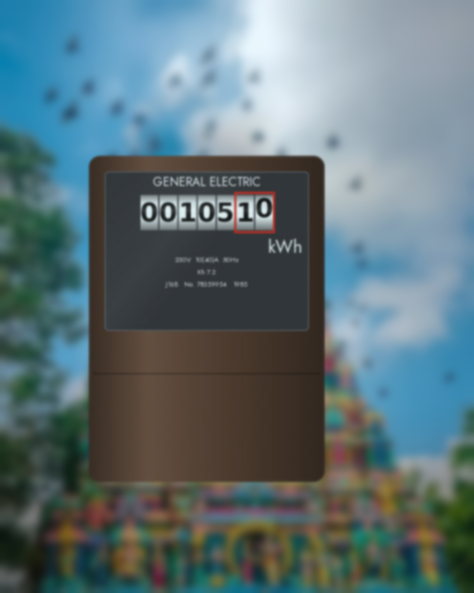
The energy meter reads 105.10kWh
